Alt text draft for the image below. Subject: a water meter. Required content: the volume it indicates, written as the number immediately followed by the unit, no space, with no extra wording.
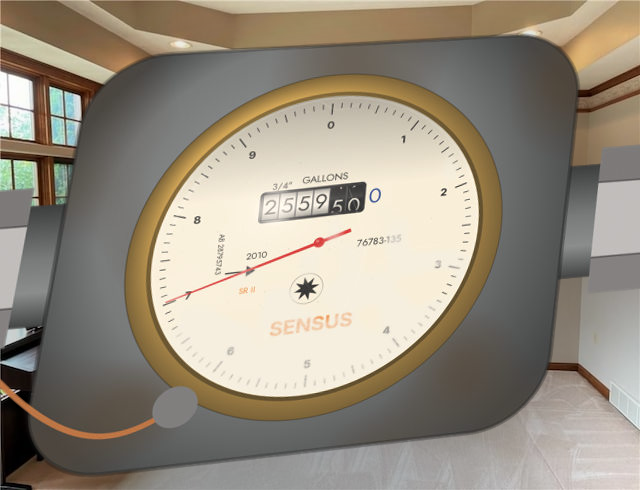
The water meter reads 2559497.0gal
